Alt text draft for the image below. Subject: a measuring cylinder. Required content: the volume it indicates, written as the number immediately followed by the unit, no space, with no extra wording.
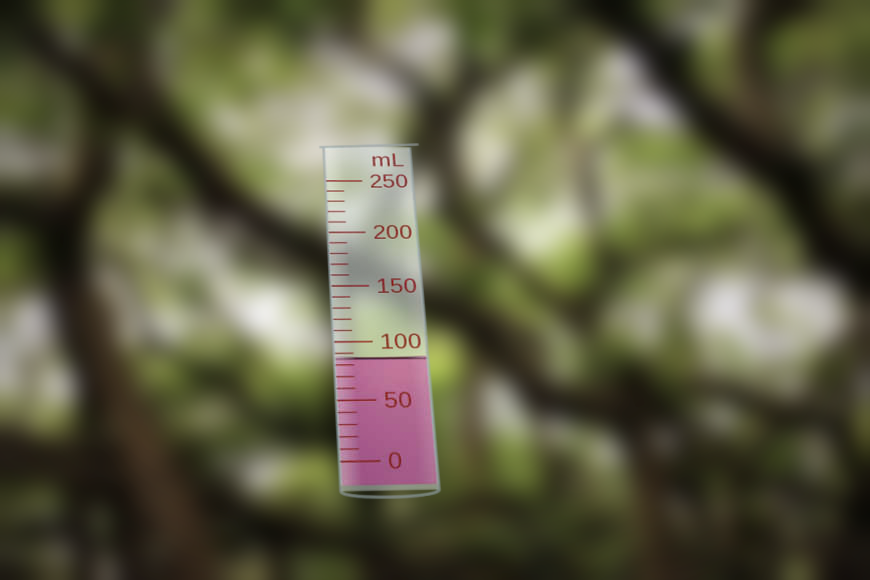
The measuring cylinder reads 85mL
